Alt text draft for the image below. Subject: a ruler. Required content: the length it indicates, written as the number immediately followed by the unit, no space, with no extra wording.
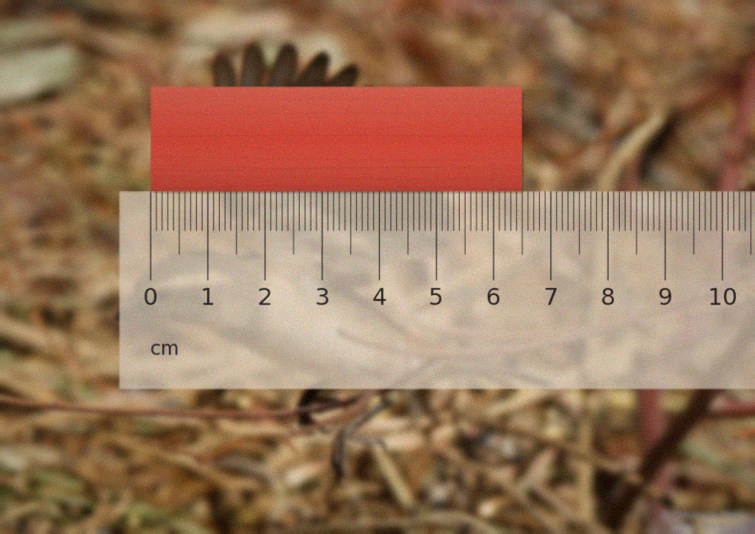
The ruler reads 6.5cm
